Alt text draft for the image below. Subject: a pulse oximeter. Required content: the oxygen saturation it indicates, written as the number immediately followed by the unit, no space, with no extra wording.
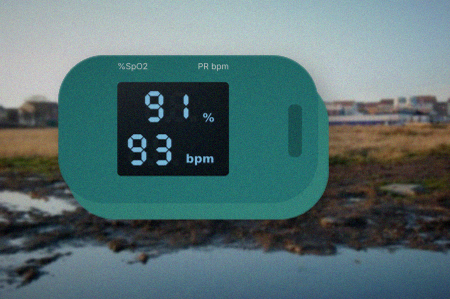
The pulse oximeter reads 91%
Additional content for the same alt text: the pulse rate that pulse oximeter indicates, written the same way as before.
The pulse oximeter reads 93bpm
